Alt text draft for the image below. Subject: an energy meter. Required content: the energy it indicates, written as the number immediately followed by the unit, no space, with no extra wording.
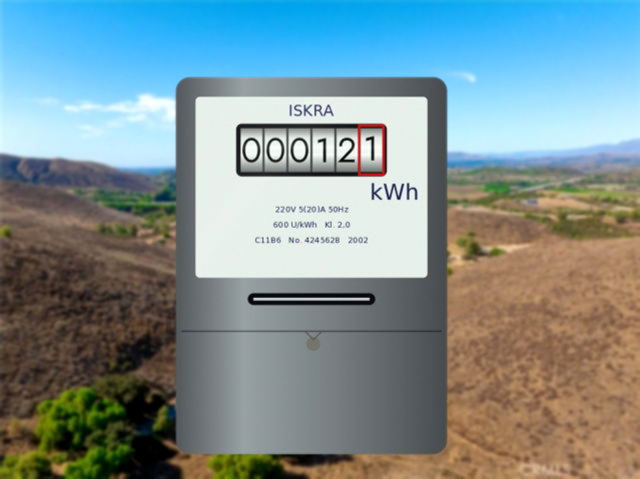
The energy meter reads 12.1kWh
